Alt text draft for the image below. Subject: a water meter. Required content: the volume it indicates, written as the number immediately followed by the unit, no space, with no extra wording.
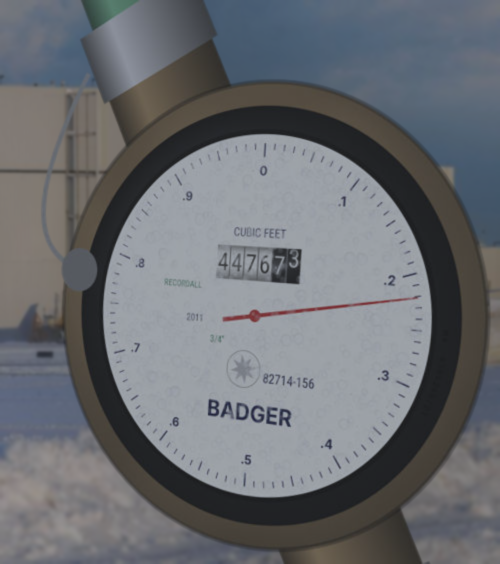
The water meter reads 447673.22ft³
